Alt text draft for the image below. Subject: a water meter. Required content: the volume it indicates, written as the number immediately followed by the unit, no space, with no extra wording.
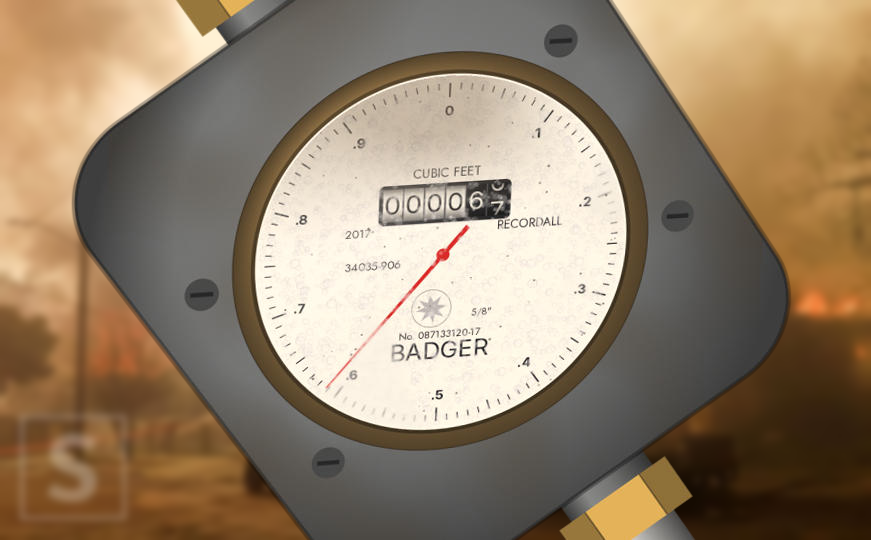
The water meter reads 66.61ft³
